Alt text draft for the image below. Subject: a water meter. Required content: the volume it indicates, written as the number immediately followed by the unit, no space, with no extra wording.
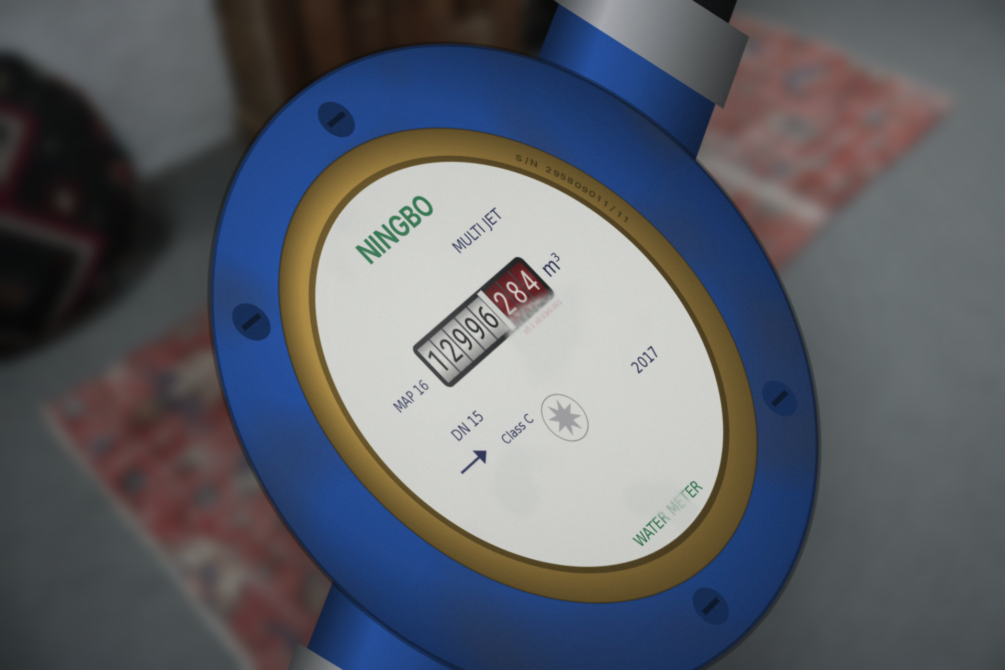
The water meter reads 12996.284m³
